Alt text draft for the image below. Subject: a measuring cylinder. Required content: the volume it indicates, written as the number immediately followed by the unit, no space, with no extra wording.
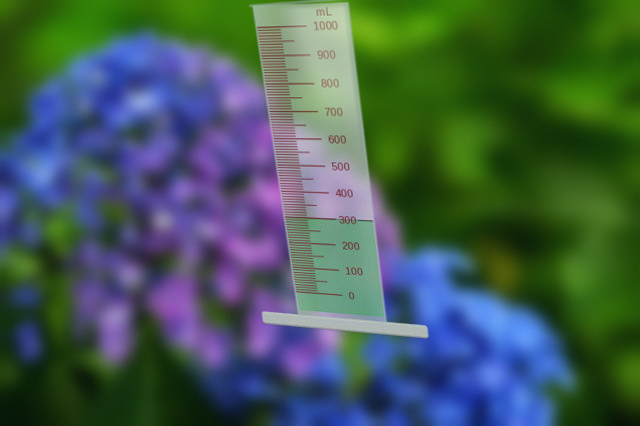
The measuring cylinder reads 300mL
